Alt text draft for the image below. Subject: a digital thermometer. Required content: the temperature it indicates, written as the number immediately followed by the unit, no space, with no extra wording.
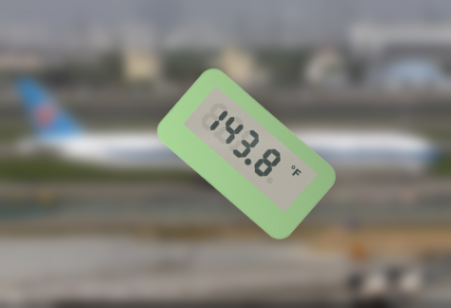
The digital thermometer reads 143.8°F
